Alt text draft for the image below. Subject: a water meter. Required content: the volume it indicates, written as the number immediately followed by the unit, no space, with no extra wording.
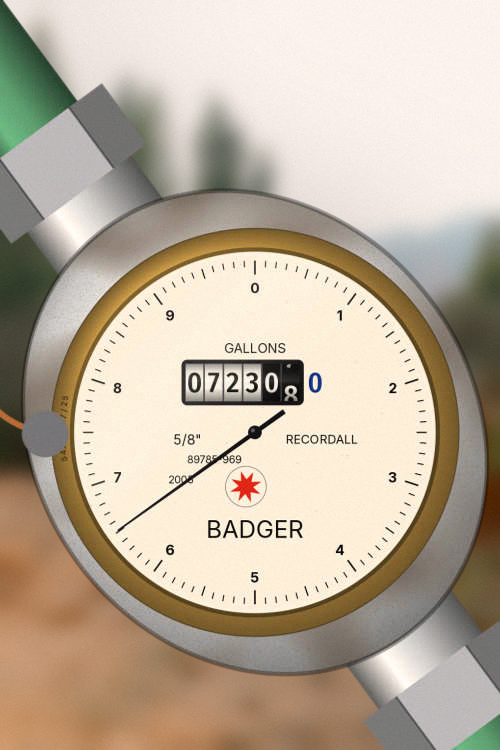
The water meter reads 723076.5gal
